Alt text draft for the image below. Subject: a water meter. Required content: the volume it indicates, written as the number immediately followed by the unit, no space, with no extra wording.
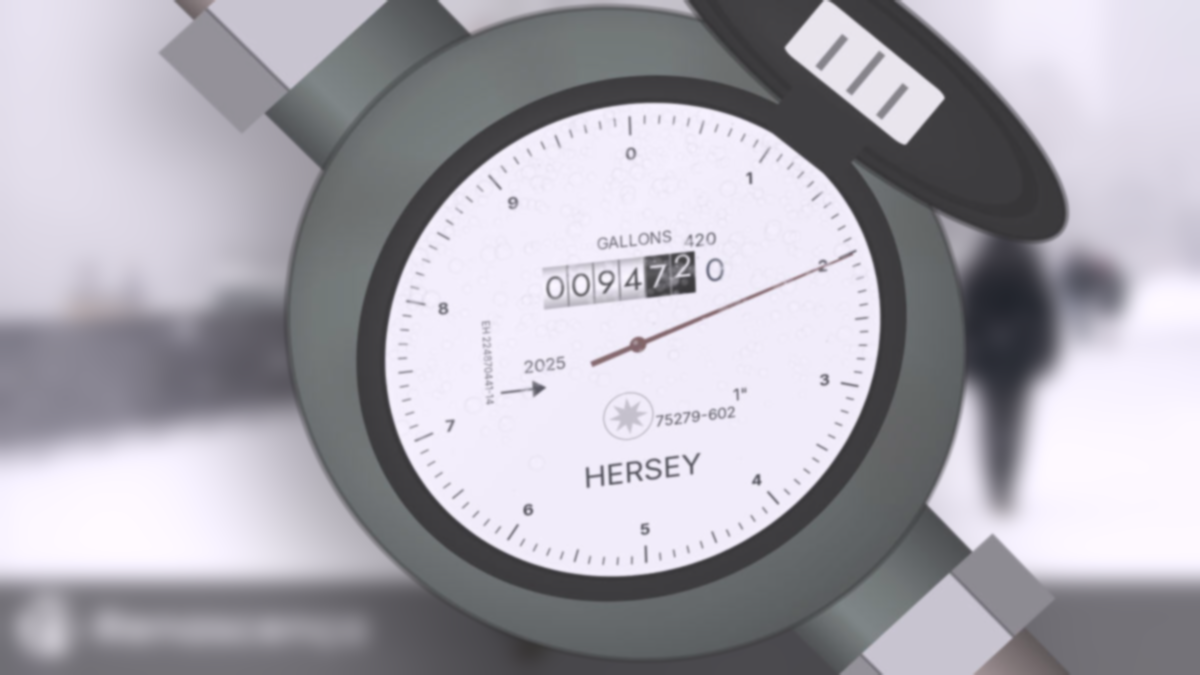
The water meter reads 94722.0gal
